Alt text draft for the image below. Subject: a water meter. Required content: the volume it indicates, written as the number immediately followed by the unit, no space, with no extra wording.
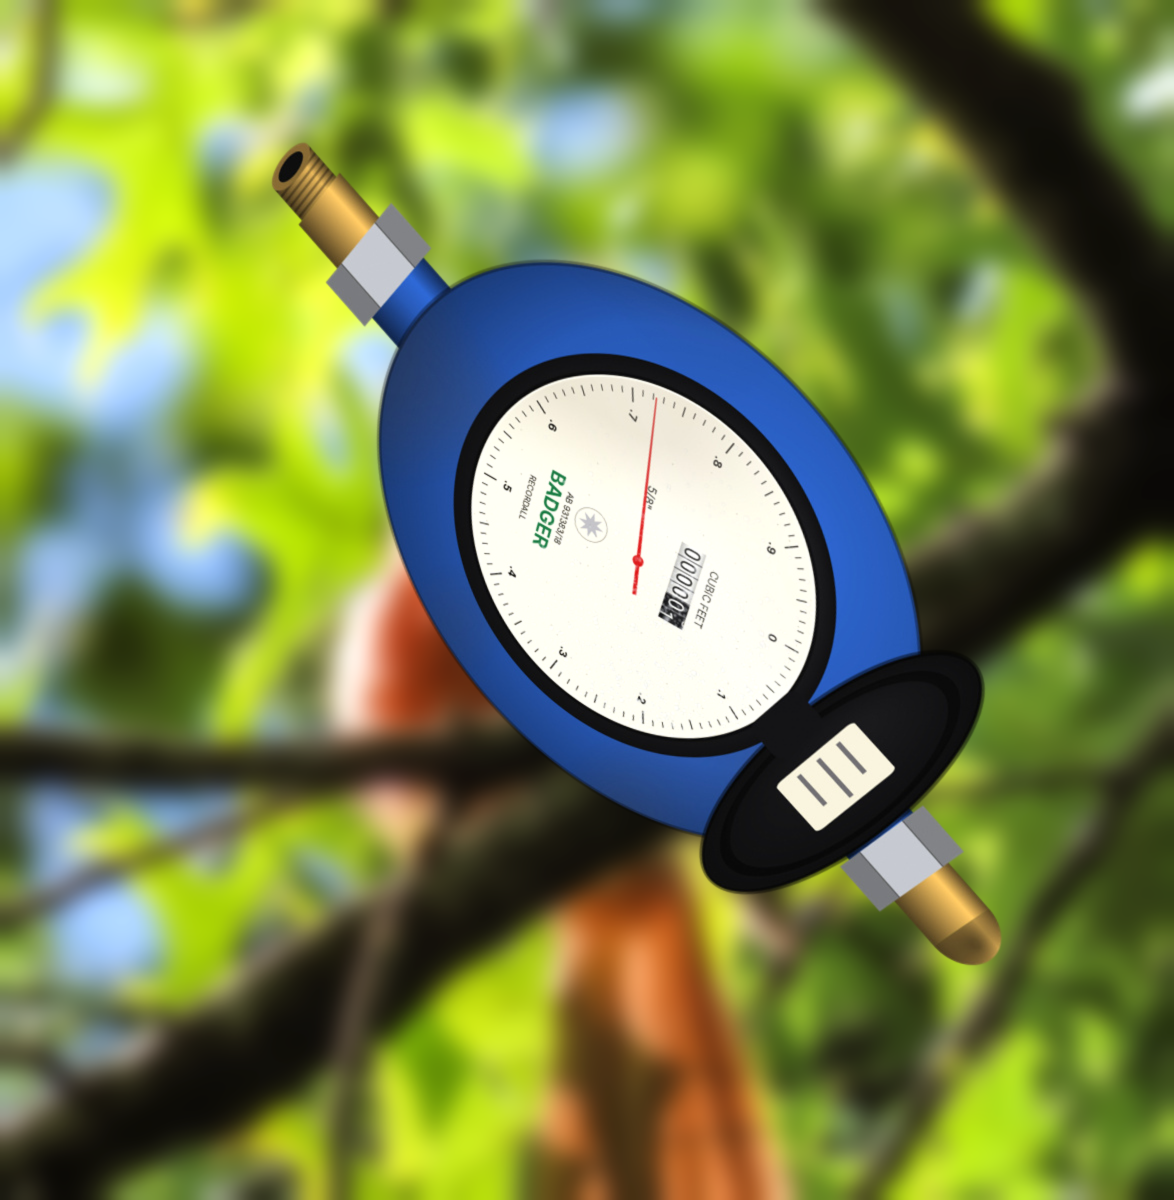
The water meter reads 0.72ft³
